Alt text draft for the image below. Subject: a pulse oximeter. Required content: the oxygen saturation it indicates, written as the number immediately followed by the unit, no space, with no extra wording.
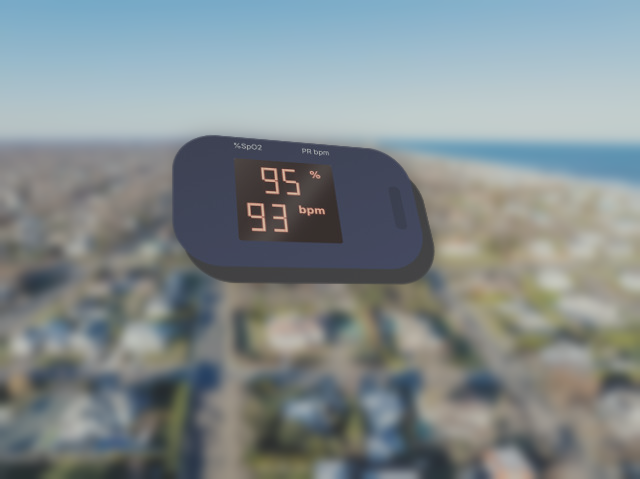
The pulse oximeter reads 95%
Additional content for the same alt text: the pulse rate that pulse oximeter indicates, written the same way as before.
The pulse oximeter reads 93bpm
